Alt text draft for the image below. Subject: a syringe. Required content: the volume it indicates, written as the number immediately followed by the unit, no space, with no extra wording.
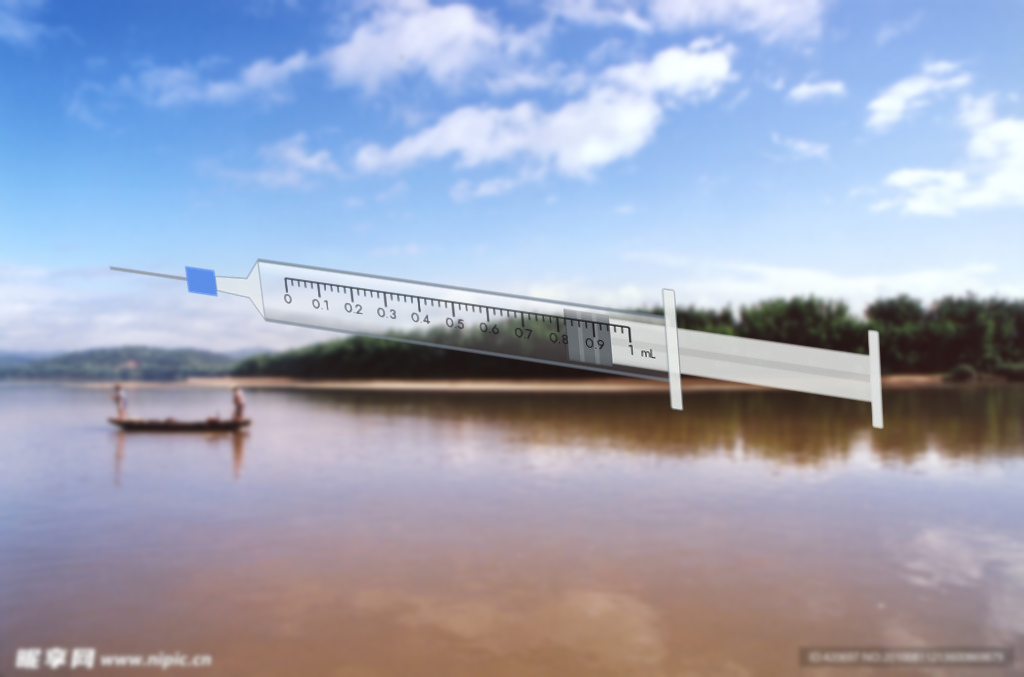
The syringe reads 0.82mL
